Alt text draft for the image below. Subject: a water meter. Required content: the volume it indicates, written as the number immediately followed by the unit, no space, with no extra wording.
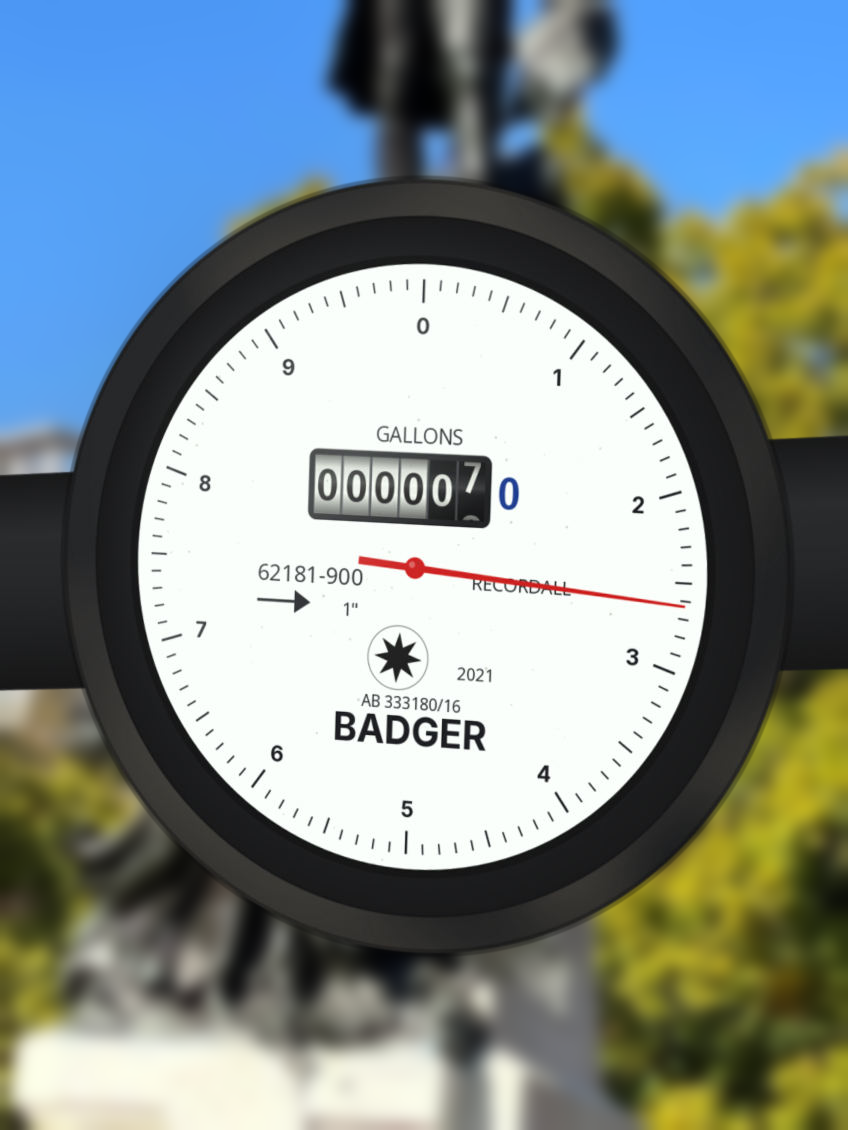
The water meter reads 72.6gal
